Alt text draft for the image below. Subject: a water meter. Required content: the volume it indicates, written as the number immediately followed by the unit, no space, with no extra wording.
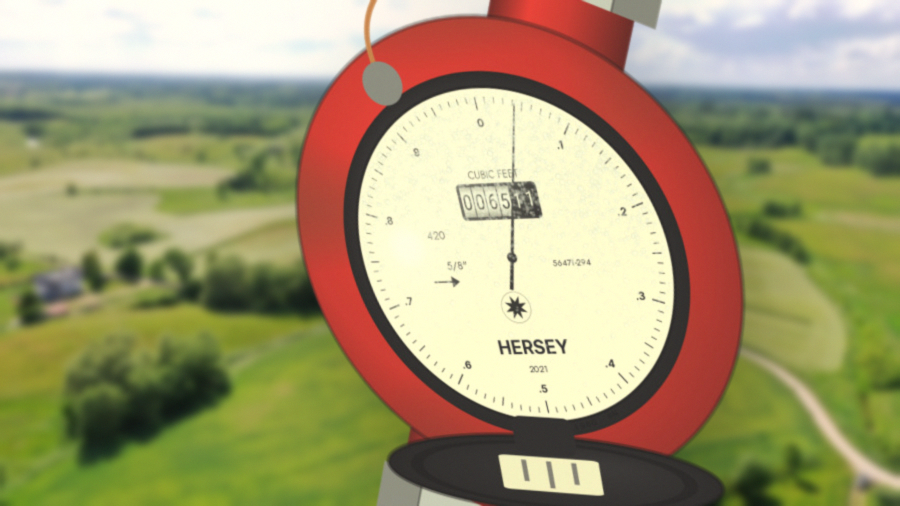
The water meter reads 6511.04ft³
